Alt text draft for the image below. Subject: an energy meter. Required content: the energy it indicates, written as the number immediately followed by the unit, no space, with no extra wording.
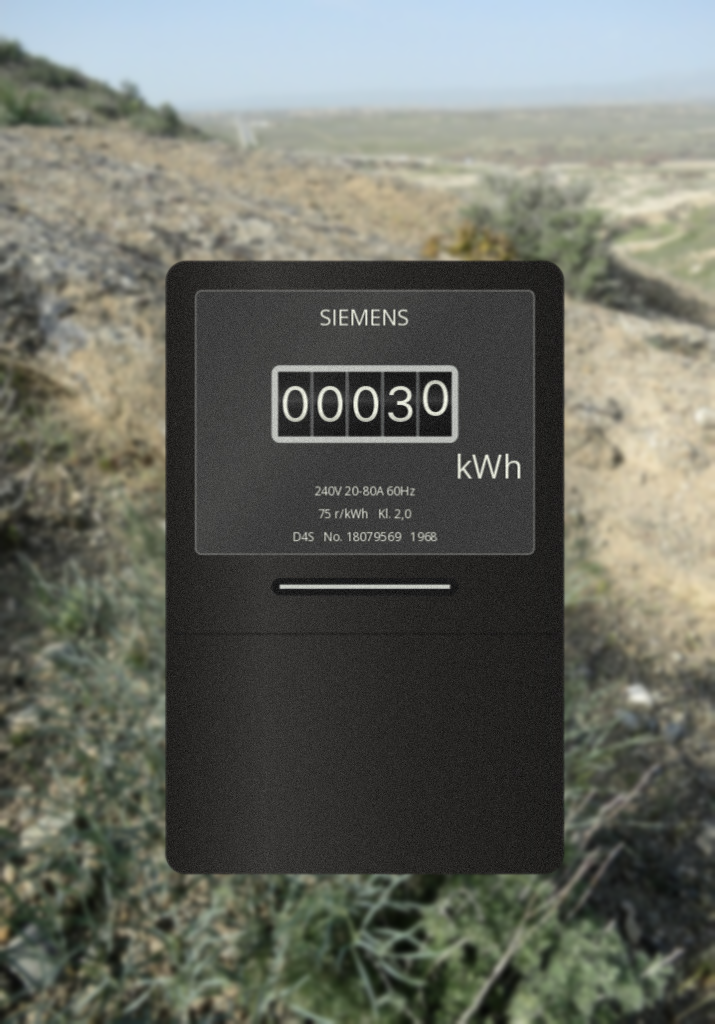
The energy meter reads 30kWh
